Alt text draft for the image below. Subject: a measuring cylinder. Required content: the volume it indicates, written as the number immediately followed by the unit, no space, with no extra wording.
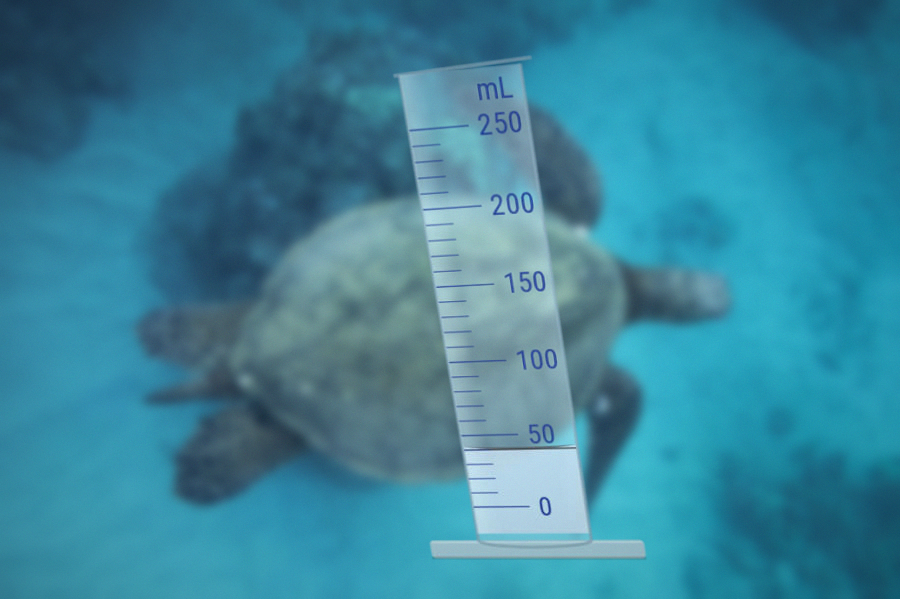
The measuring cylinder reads 40mL
